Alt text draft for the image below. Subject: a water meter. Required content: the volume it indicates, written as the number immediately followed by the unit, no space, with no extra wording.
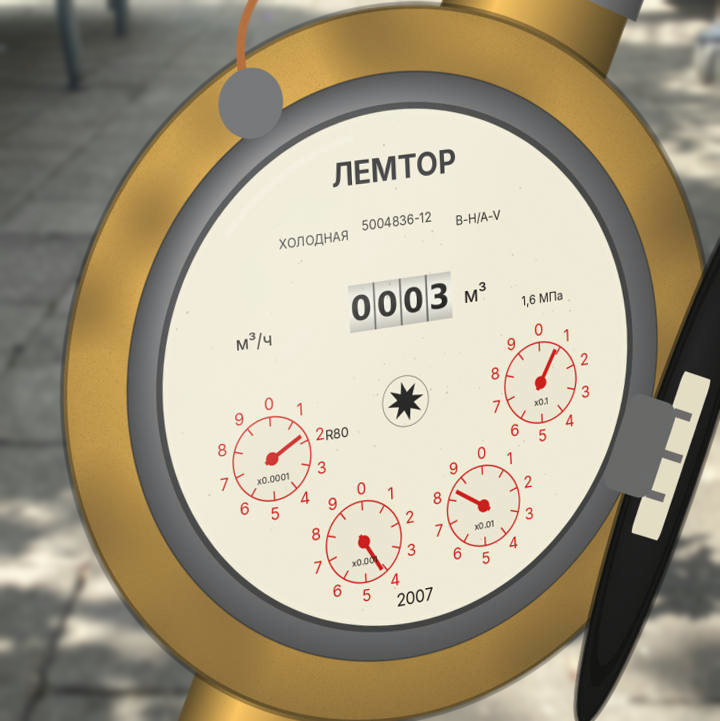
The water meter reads 3.0841m³
